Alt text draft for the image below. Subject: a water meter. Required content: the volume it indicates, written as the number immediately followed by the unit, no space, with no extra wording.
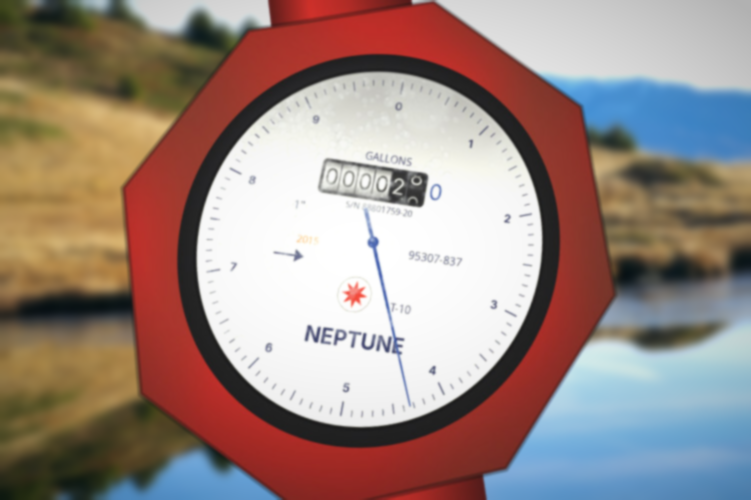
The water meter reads 284.3gal
